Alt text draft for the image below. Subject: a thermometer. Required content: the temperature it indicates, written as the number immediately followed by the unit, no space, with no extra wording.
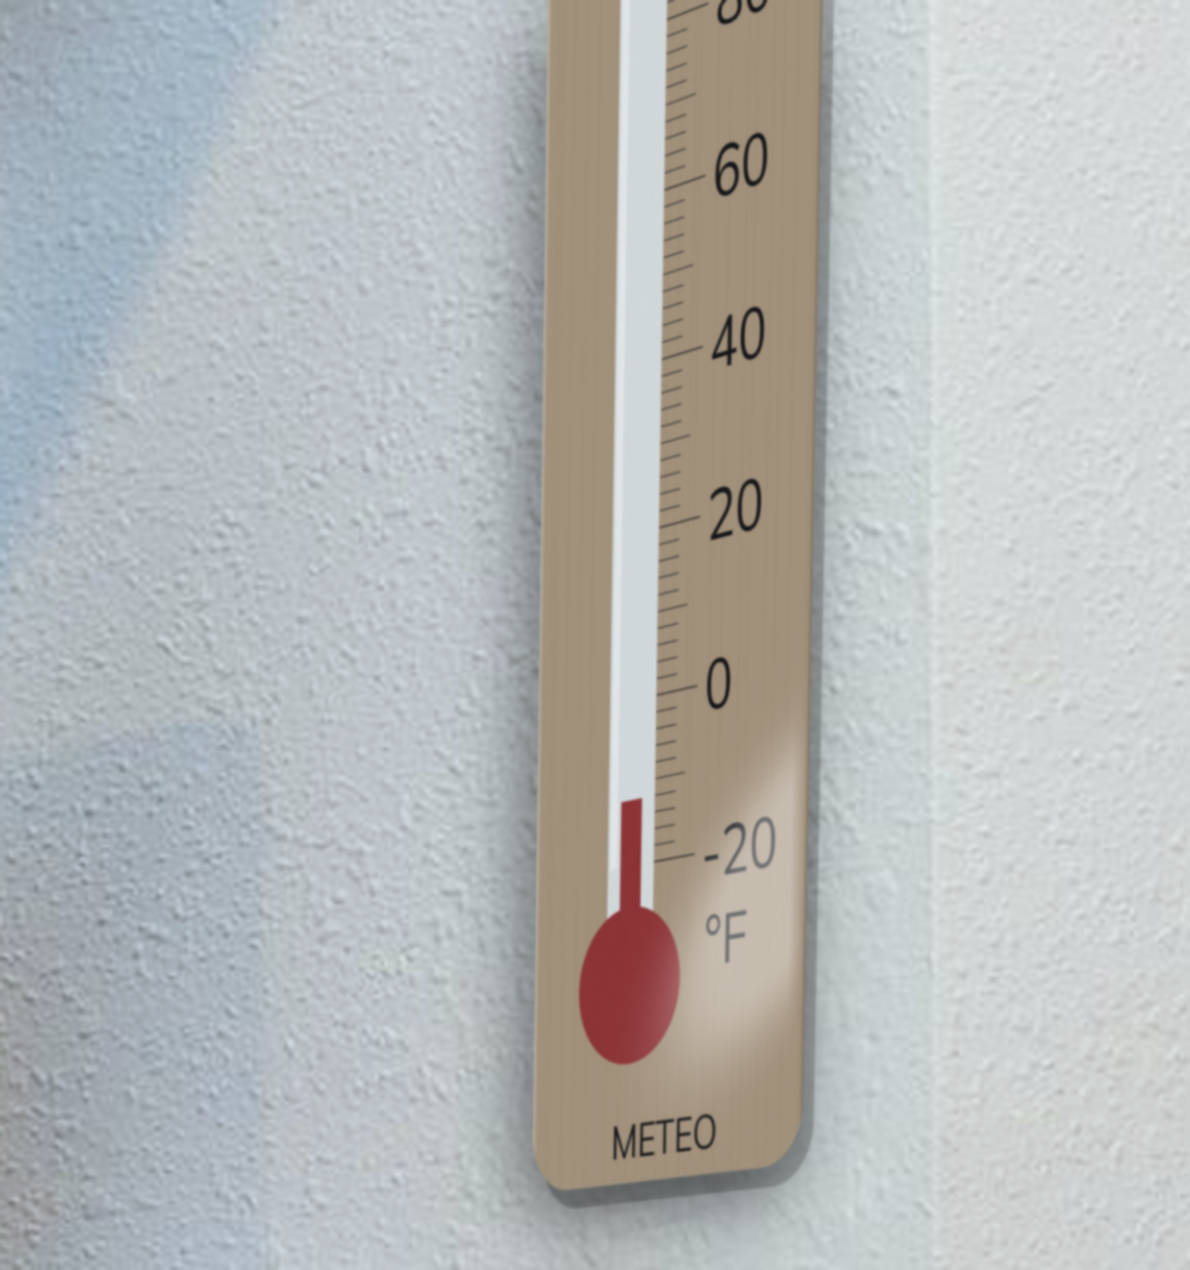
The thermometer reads -12°F
